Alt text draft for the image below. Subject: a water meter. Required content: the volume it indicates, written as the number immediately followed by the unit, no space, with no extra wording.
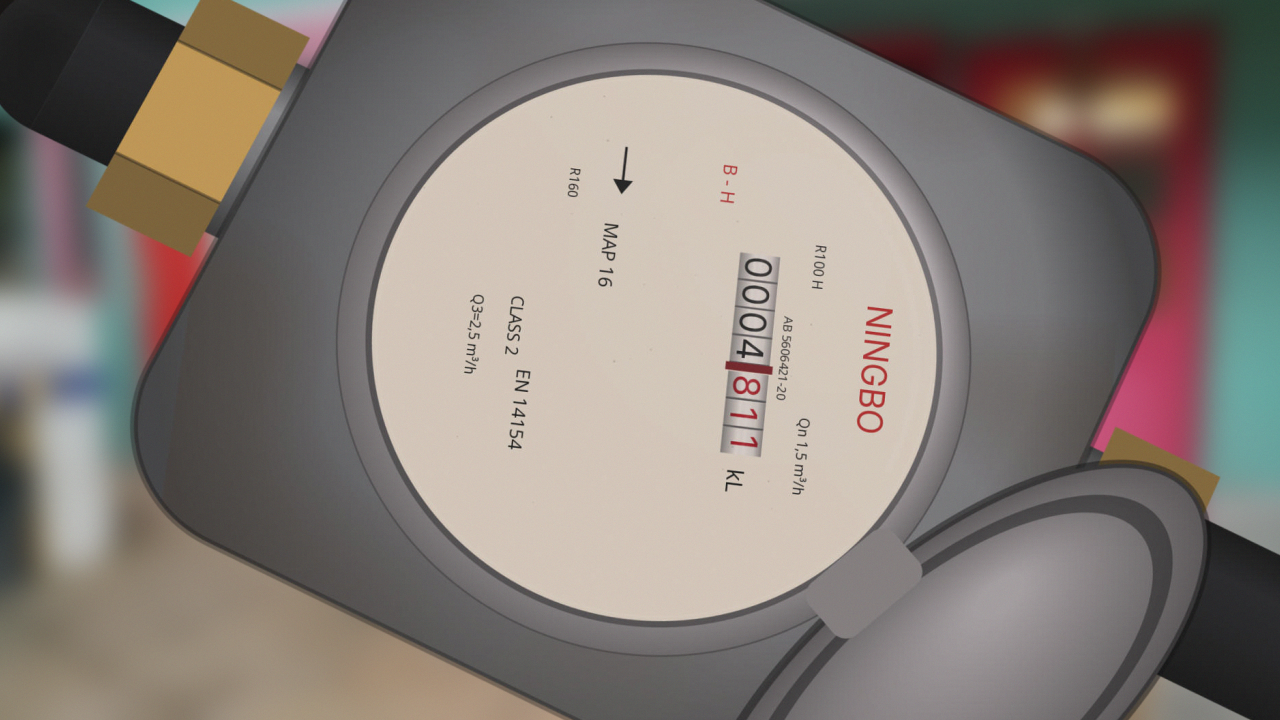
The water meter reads 4.811kL
